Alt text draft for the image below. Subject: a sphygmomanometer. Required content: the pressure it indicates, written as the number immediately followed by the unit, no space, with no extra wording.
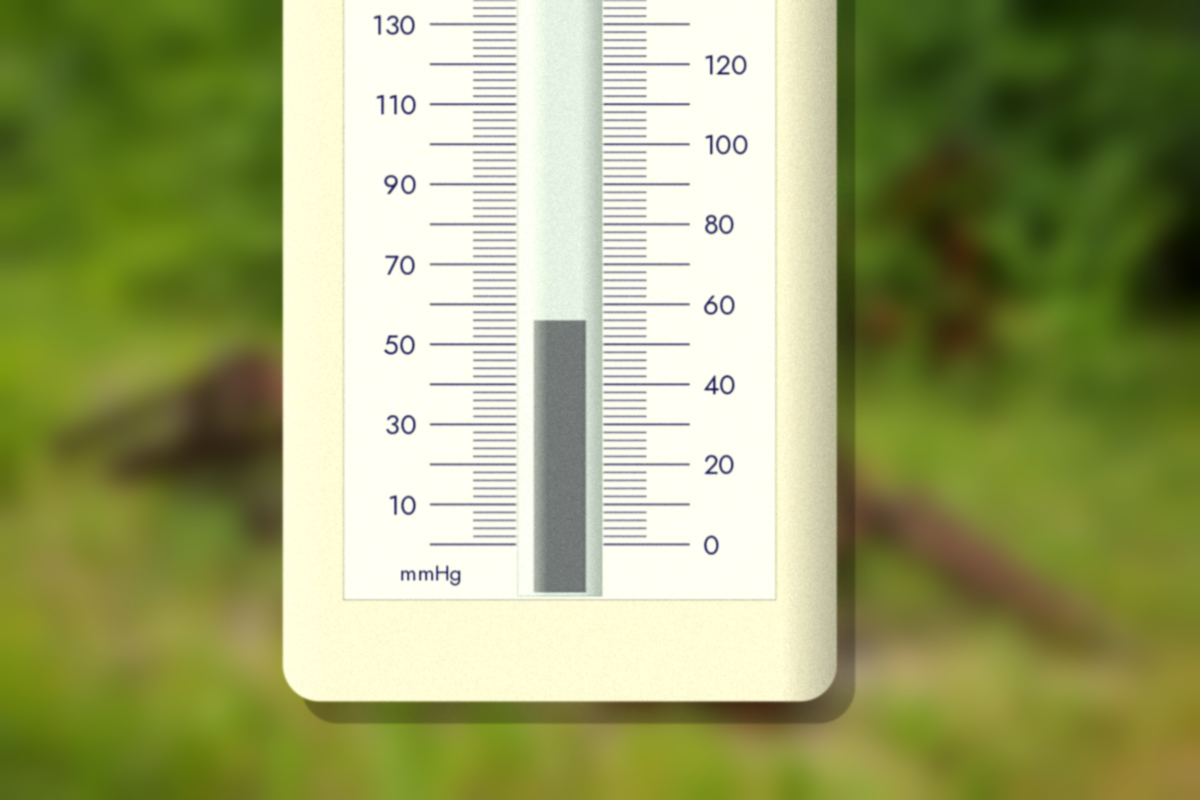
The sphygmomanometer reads 56mmHg
